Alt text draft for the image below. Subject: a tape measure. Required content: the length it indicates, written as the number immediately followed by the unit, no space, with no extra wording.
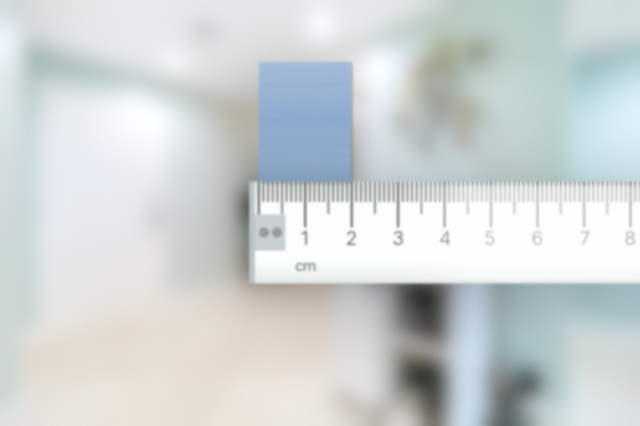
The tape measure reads 2cm
